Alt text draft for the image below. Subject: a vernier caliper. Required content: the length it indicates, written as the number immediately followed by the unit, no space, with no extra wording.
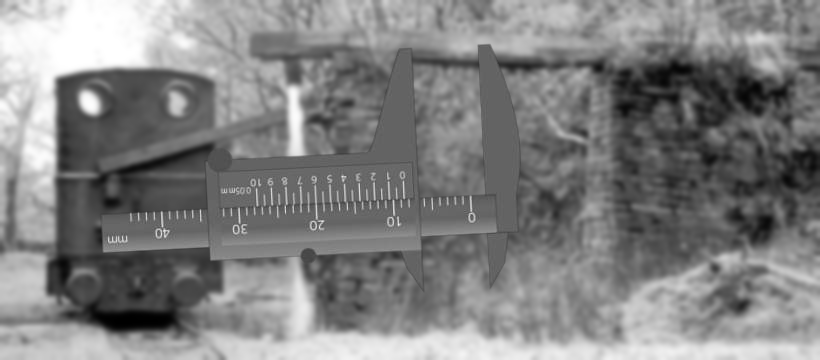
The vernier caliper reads 8.6mm
